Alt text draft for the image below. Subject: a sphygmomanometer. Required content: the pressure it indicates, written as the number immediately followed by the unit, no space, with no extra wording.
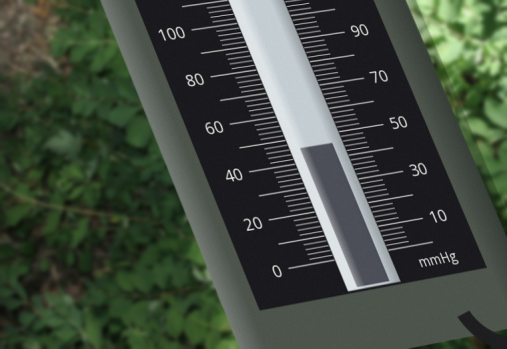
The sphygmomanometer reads 46mmHg
